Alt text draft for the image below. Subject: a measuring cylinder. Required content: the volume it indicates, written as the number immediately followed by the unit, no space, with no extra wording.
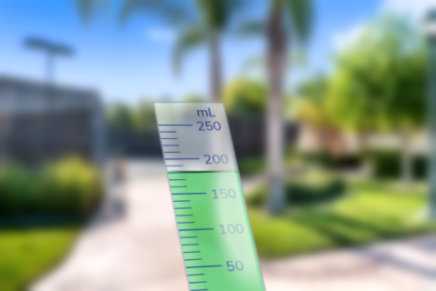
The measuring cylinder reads 180mL
